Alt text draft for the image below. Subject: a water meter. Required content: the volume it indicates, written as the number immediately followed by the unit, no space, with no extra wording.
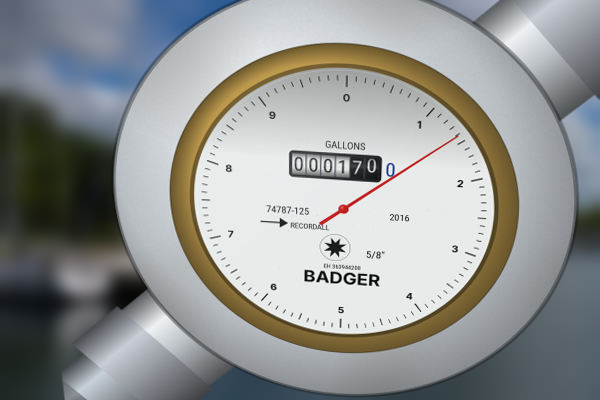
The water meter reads 1701.4gal
